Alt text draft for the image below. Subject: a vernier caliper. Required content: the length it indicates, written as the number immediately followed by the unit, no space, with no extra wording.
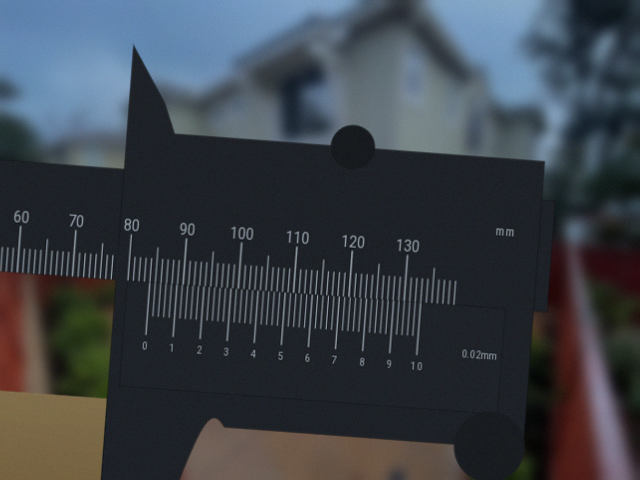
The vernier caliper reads 84.0mm
